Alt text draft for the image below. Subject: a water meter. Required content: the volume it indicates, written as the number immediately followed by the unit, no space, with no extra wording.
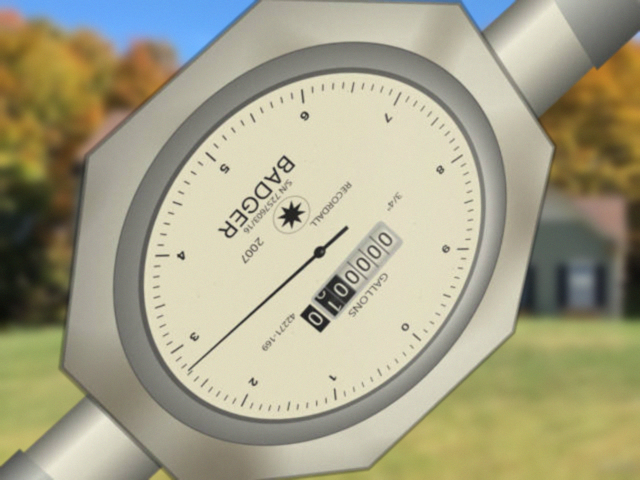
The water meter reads 12.7gal
